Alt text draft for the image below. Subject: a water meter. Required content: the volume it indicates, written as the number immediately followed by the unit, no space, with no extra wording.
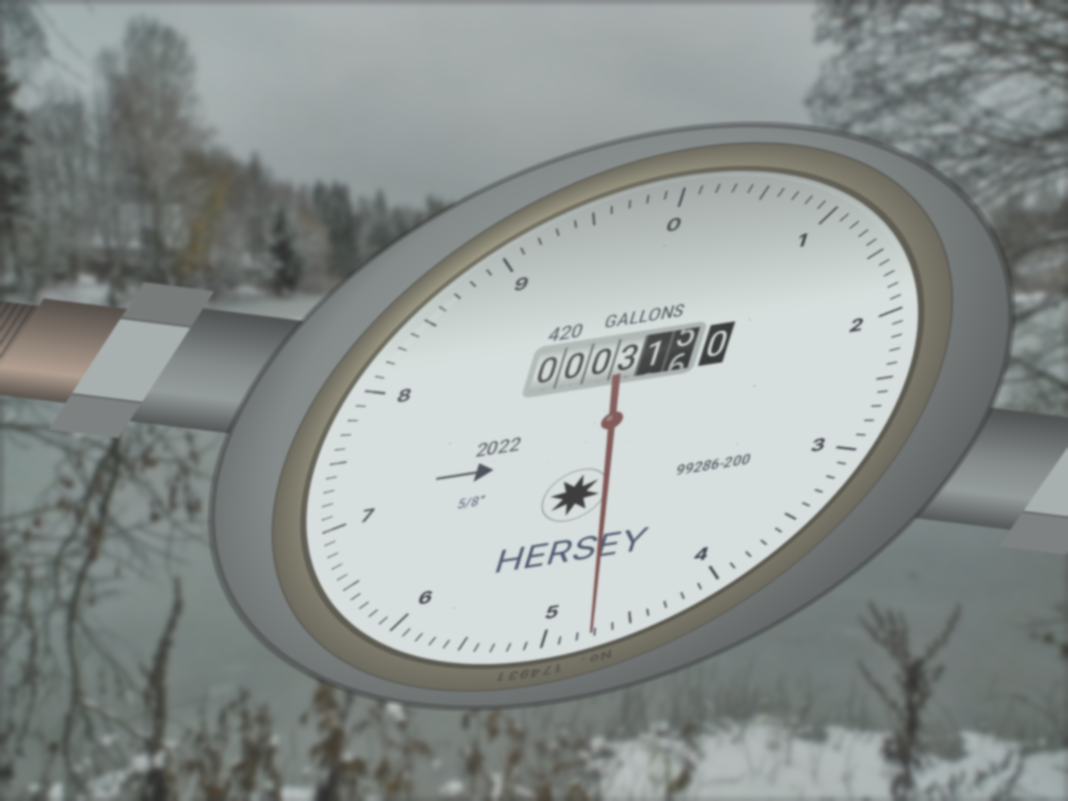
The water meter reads 3154.7gal
